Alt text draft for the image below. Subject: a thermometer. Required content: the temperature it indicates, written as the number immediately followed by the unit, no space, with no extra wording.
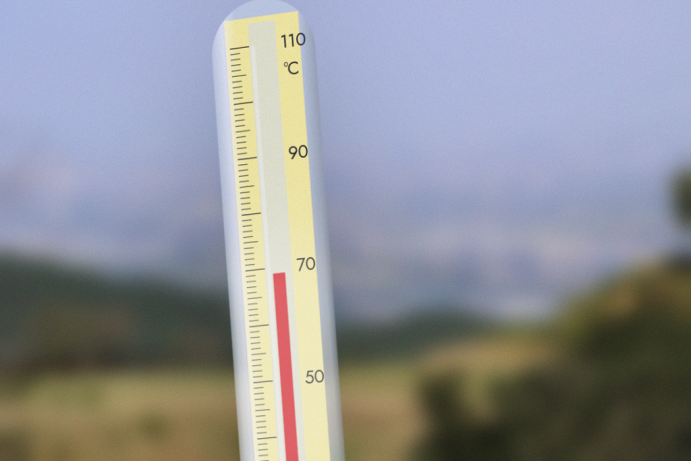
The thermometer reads 69°C
